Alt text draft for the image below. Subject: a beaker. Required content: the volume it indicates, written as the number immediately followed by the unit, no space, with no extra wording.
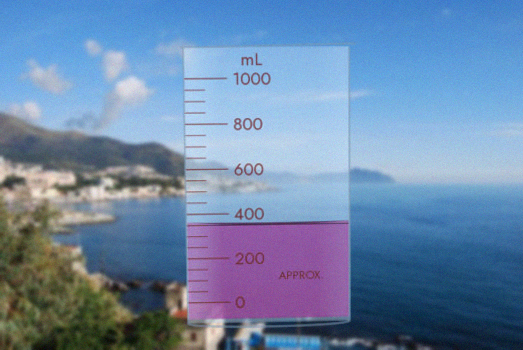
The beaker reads 350mL
